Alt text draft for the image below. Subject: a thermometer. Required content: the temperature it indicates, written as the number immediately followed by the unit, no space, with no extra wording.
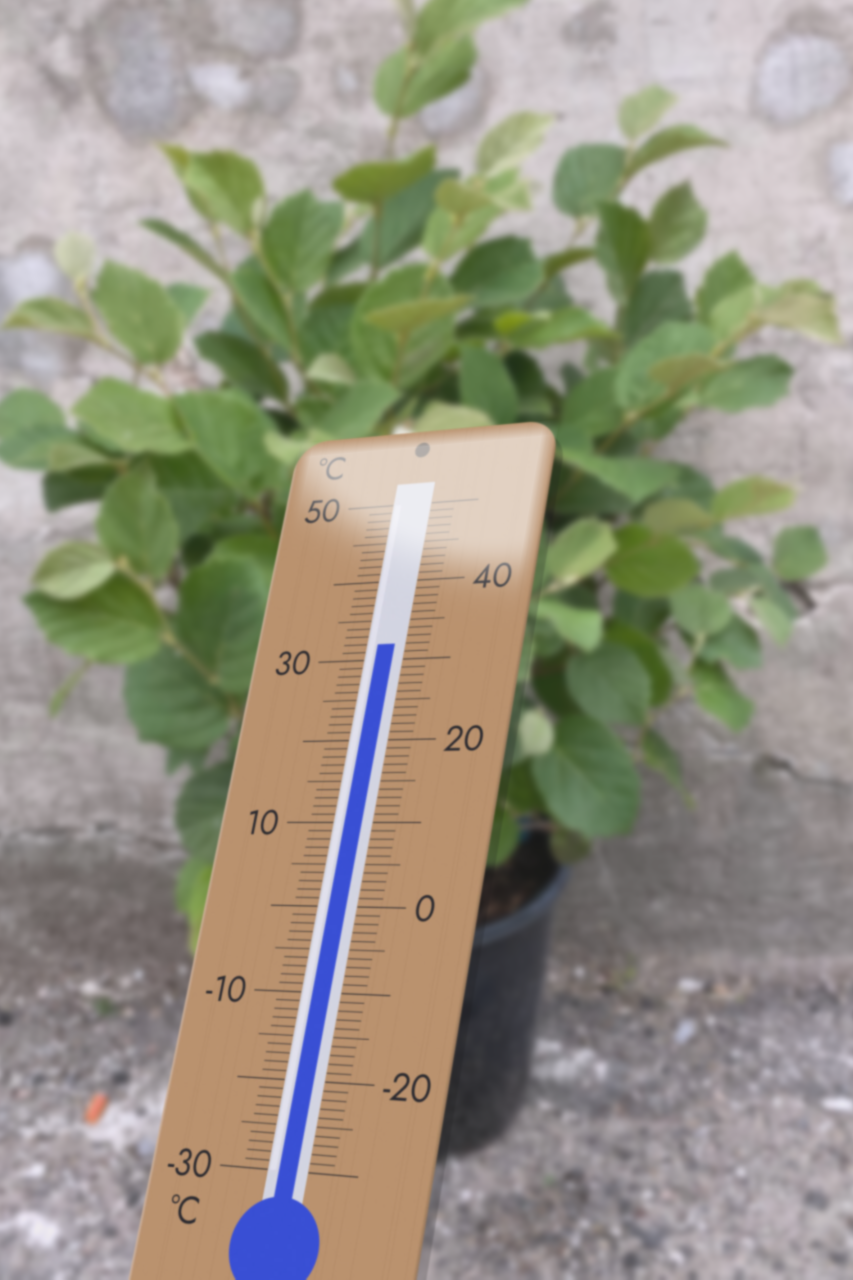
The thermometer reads 32°C
